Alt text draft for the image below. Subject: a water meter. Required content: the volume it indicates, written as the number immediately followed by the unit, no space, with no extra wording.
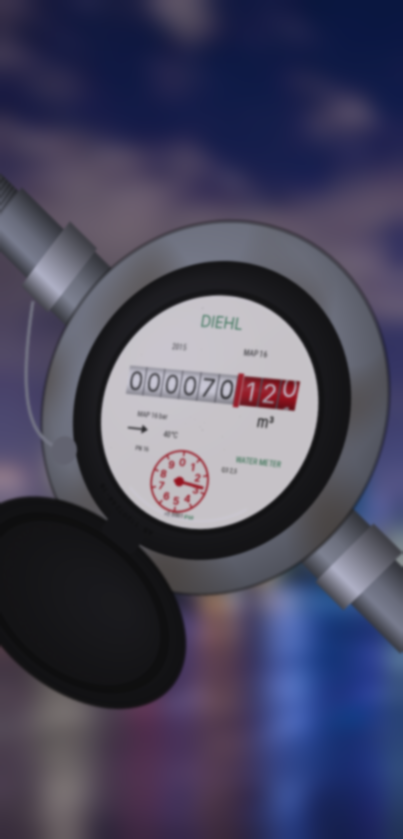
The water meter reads 70.1202m³
